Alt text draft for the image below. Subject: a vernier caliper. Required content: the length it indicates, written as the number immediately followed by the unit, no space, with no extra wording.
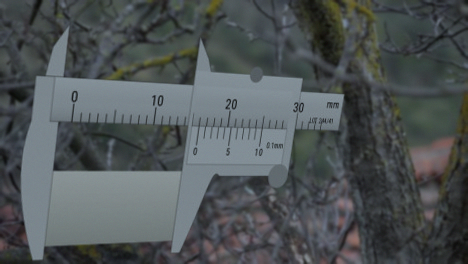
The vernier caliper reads 16.0mm
